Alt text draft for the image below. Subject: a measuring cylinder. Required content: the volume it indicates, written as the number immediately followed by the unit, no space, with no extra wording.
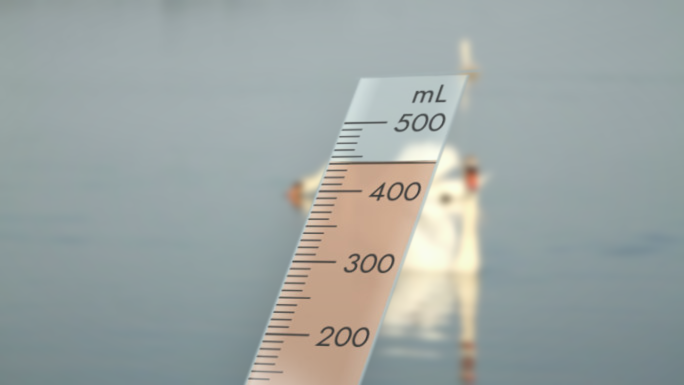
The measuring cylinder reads 440mL
